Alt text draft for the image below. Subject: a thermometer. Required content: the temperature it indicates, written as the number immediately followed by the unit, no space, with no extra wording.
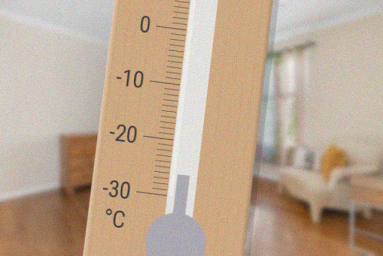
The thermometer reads -26°C
